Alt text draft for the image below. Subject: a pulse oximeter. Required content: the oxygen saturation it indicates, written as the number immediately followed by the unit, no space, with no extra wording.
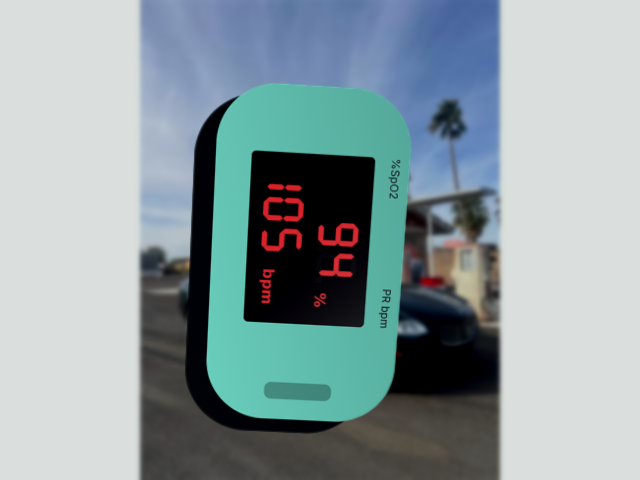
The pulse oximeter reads 94%
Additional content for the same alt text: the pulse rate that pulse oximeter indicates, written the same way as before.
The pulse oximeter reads 105bpm
